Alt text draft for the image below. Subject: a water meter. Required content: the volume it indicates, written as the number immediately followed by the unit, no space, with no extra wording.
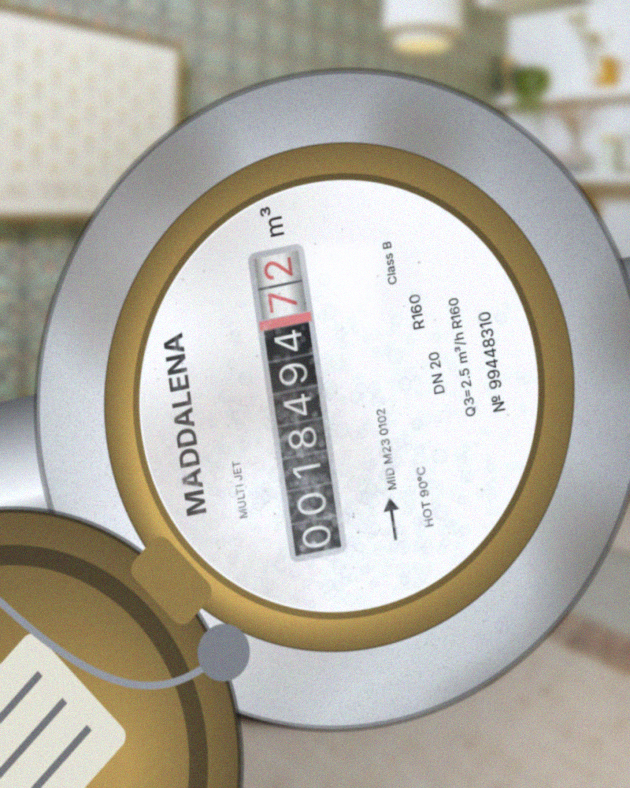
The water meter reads 18494.72m³
